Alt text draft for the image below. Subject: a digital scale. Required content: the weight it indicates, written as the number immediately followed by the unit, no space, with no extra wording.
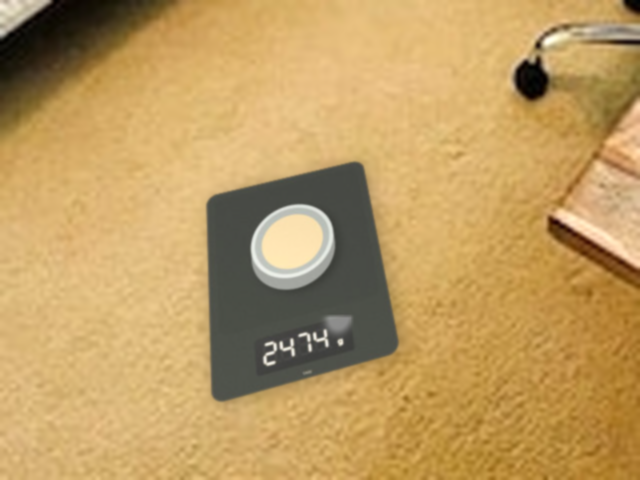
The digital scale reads 2474g
